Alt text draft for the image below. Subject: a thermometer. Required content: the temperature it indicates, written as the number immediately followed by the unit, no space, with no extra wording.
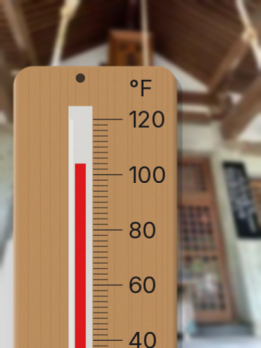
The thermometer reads 104°F
